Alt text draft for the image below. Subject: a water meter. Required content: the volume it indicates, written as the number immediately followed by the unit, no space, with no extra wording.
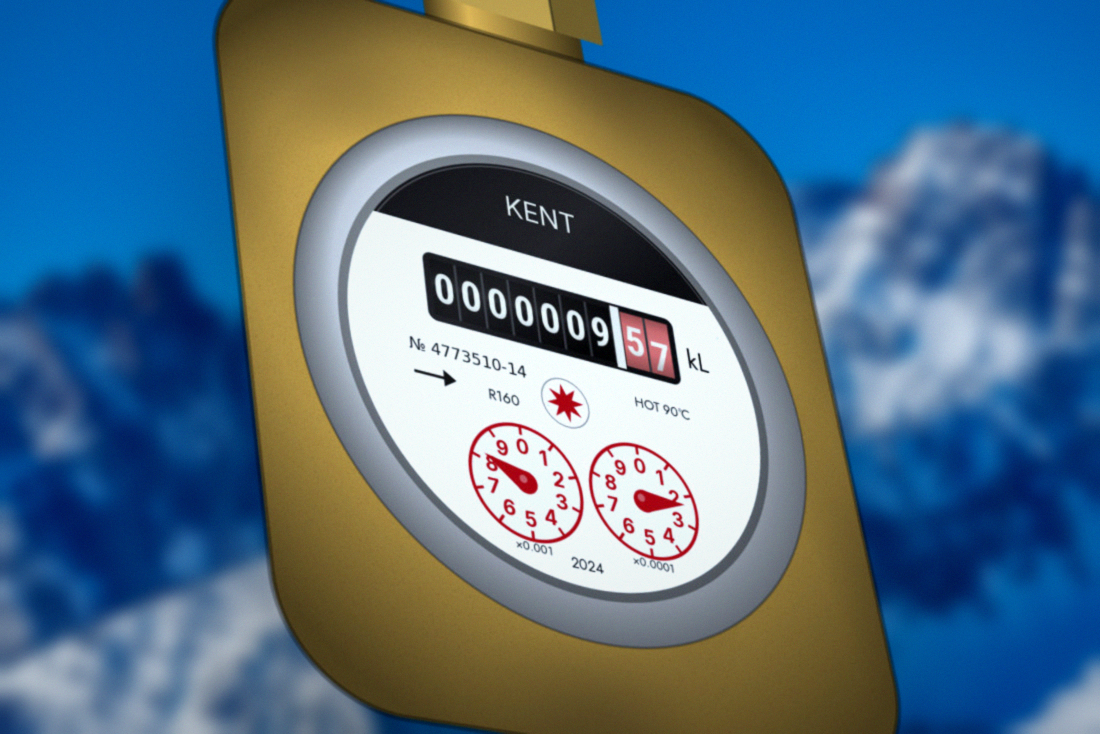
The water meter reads 9.5682kL
